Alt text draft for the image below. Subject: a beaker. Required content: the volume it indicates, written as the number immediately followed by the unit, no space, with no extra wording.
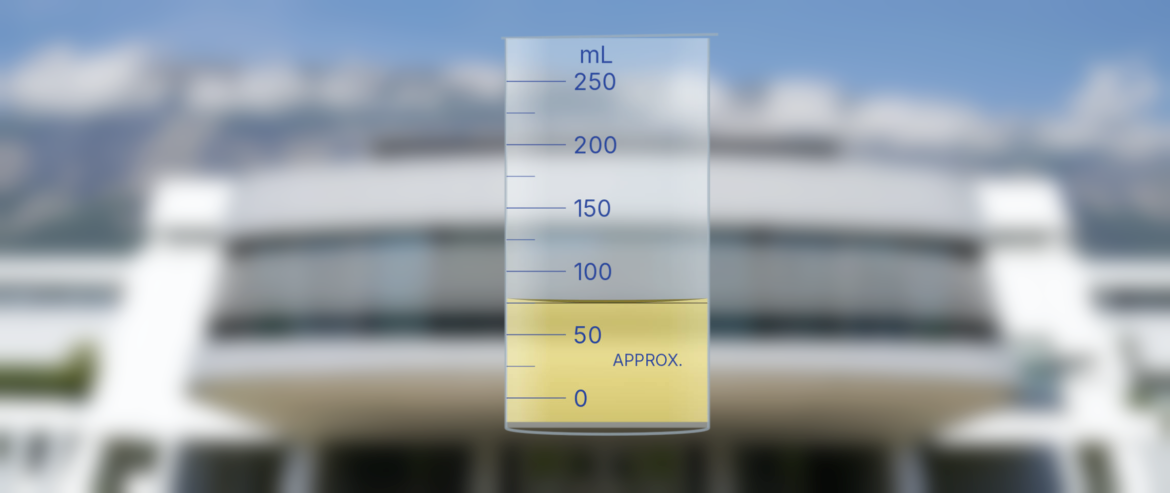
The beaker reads 75mL
